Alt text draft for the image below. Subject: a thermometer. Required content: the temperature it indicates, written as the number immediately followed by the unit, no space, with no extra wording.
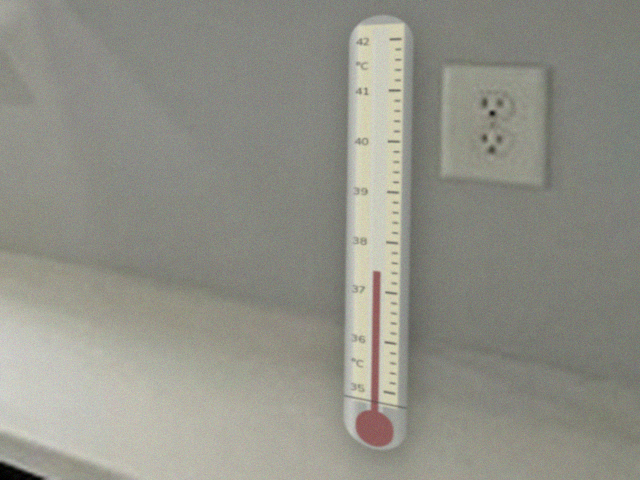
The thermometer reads 37.4°C
